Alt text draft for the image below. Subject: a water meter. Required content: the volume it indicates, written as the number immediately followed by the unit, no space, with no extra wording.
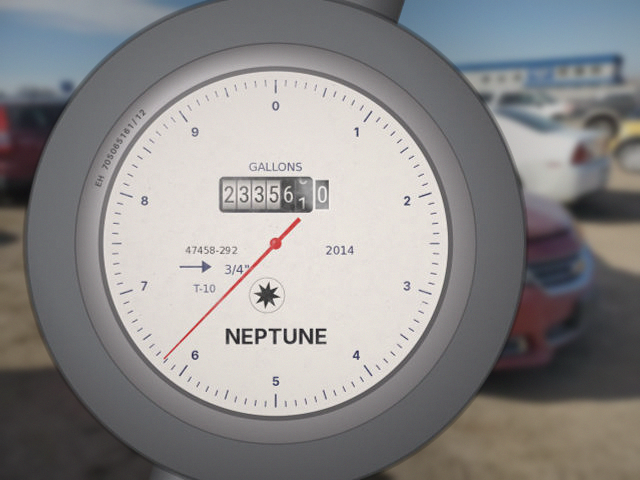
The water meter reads 2335606.2gal
